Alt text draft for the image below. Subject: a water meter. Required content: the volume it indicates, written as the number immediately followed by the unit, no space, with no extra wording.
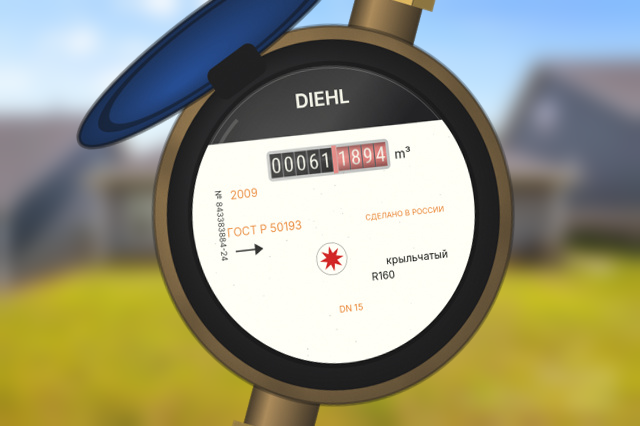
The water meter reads 61.1894m³
